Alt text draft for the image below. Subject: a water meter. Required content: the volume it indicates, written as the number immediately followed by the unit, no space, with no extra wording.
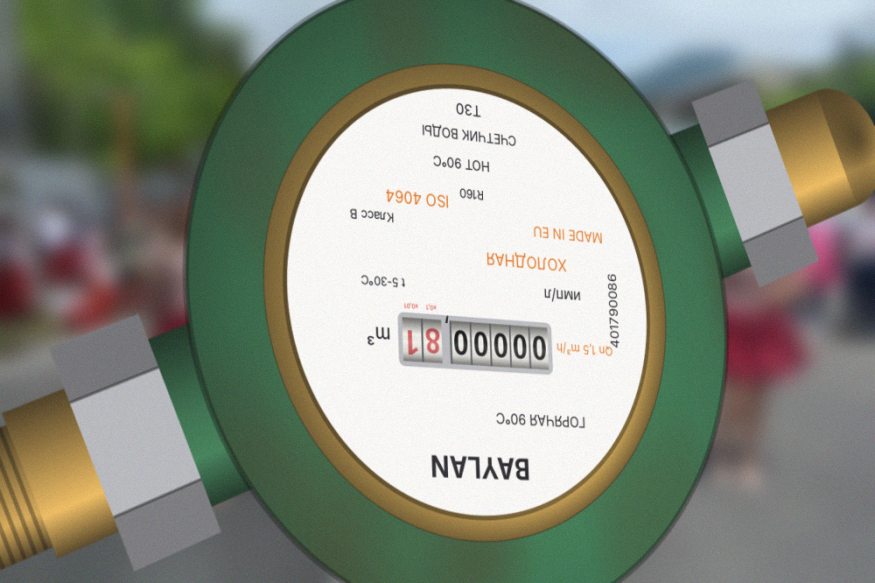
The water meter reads 0.81m³
